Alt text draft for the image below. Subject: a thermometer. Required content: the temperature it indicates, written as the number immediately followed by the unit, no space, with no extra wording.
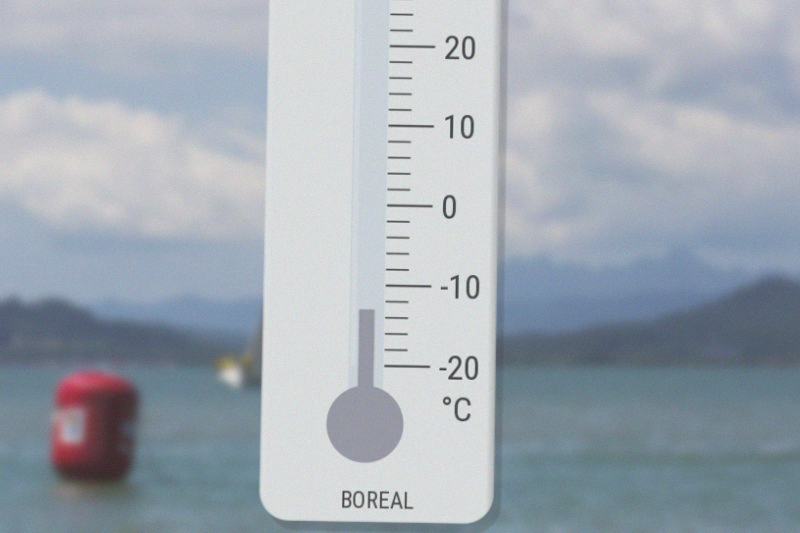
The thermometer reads -13°C
